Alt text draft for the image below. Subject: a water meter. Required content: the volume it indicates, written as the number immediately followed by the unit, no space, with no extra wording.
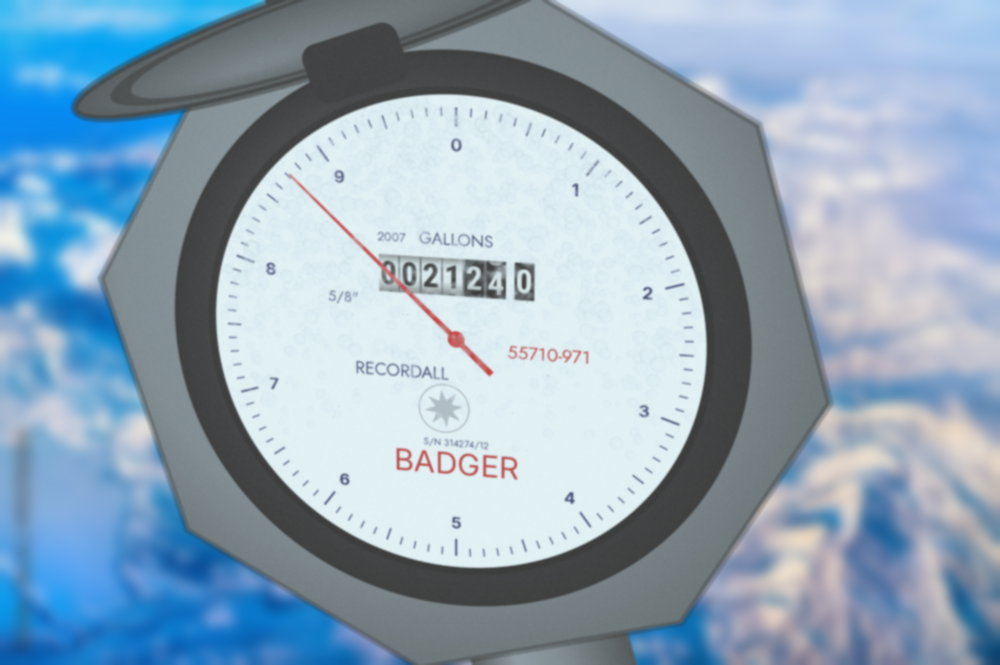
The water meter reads 21238.7gal
